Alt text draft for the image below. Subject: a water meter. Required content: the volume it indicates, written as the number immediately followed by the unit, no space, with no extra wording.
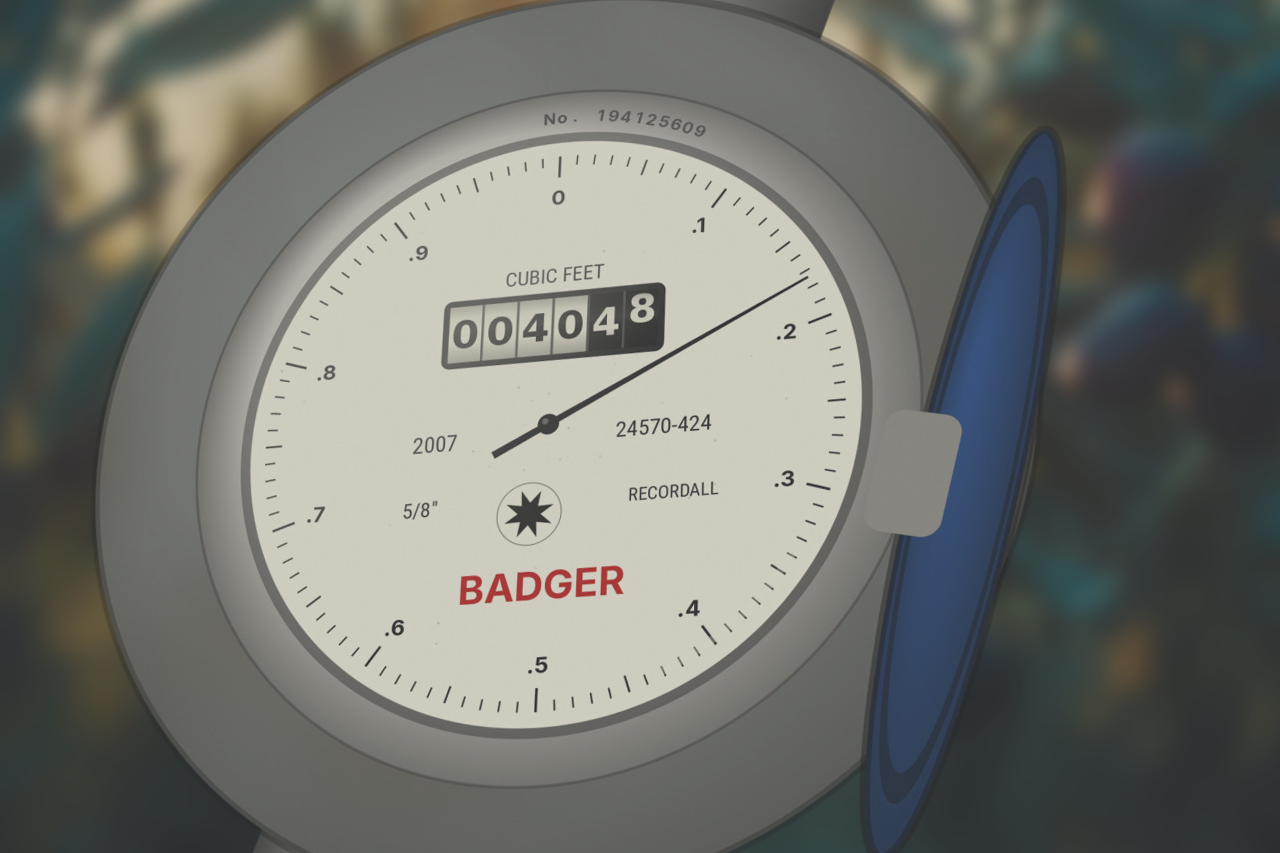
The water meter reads 4048.17ft³
